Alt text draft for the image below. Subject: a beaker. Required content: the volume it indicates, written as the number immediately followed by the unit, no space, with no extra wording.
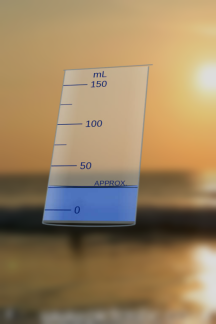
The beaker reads 25mL
